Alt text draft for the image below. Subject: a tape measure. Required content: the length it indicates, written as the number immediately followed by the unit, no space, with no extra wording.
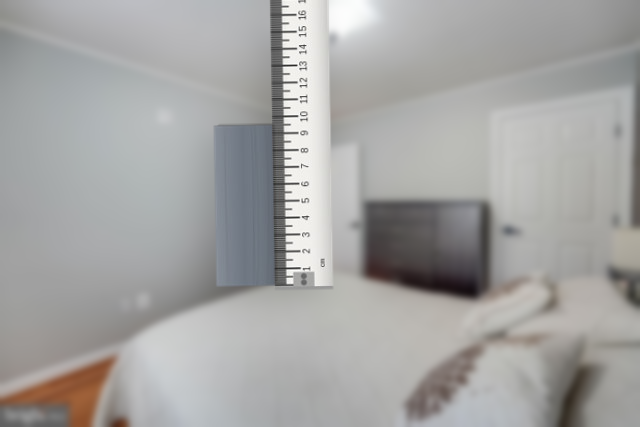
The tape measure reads 9.5cm
